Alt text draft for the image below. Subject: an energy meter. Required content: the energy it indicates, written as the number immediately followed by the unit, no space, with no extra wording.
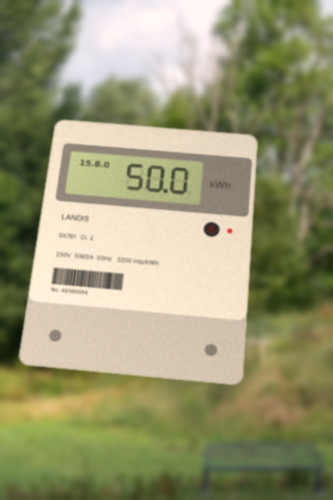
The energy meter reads 50.0kWh
